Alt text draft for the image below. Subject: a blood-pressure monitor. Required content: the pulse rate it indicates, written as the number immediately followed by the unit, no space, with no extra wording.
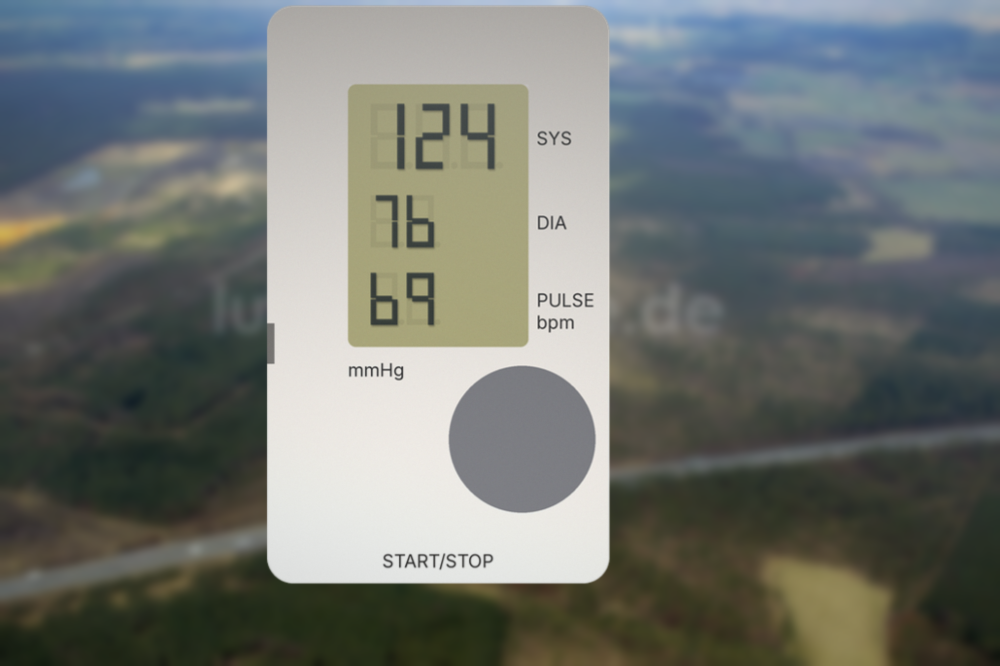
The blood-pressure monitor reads 69bpm
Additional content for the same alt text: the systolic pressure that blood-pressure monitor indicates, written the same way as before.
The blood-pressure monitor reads 124mmHg
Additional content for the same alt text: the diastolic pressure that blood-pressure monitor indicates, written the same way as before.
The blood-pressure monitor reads 76mmHg
